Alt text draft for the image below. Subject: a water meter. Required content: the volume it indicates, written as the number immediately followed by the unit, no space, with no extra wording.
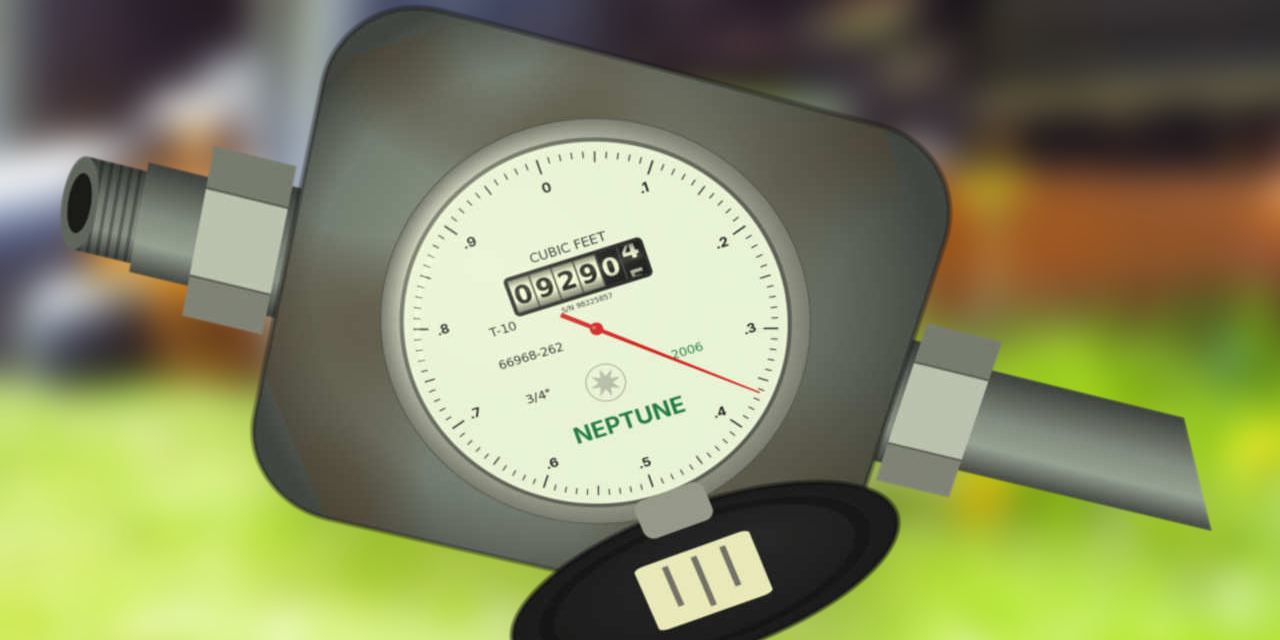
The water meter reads 92904.36ft³
